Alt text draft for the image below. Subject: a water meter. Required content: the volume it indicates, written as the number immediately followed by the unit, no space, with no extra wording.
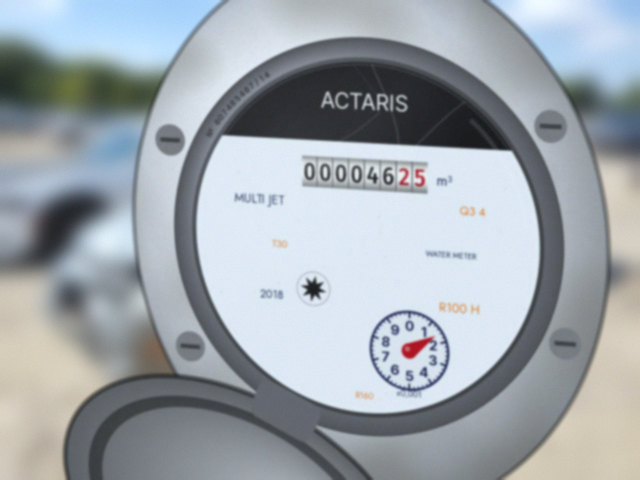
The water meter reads 46.251m³
